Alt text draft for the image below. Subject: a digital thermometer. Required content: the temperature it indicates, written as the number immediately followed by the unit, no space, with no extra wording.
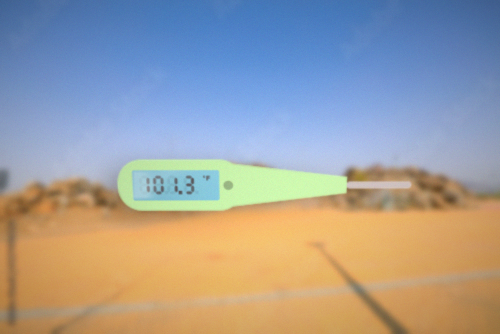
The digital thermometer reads 101.3°F
